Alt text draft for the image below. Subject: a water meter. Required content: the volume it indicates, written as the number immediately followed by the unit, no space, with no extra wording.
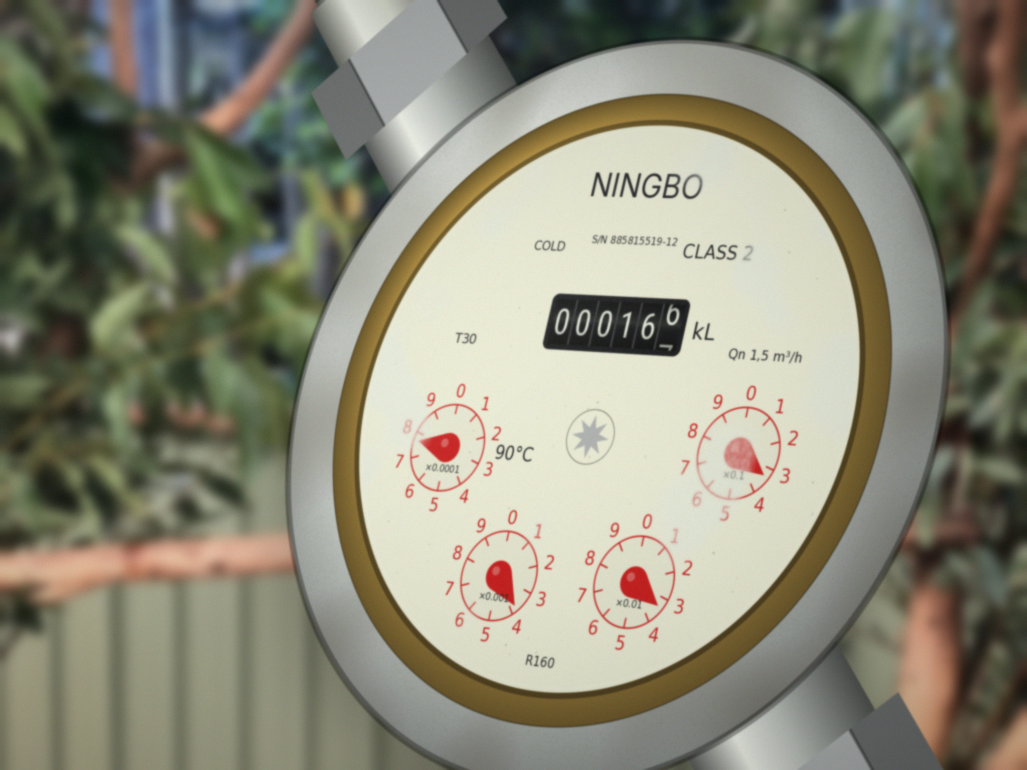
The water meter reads 166.3337kL
